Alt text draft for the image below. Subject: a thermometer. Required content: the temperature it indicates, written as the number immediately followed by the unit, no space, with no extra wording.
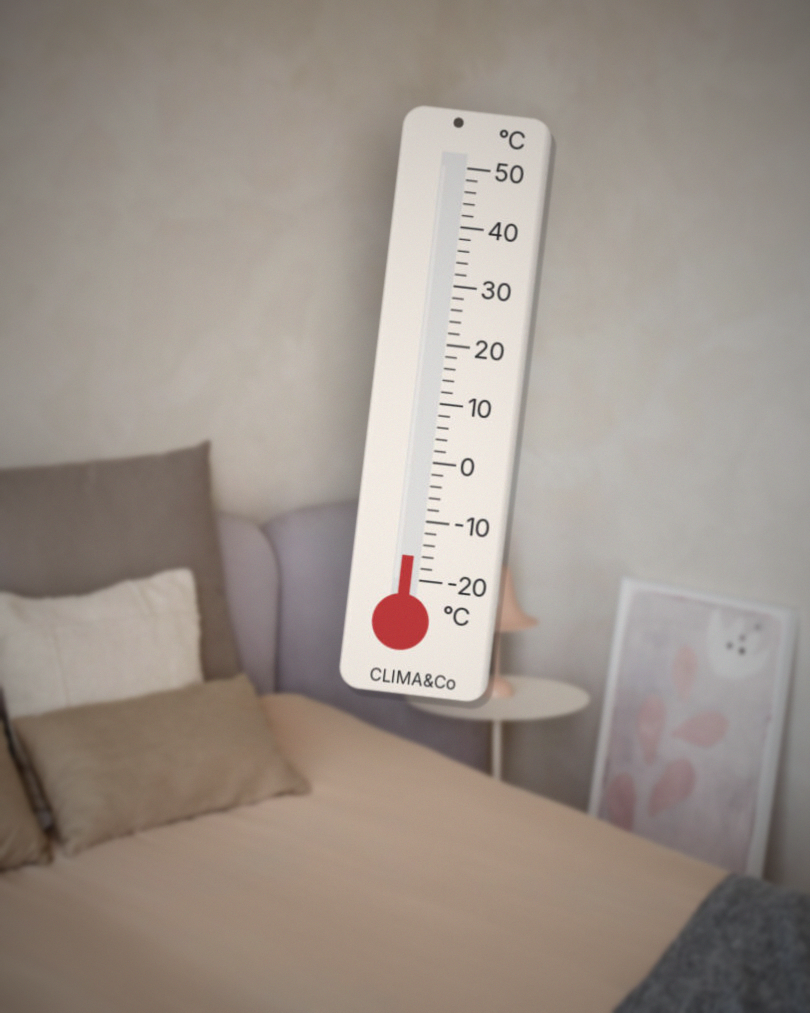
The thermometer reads -16°C
